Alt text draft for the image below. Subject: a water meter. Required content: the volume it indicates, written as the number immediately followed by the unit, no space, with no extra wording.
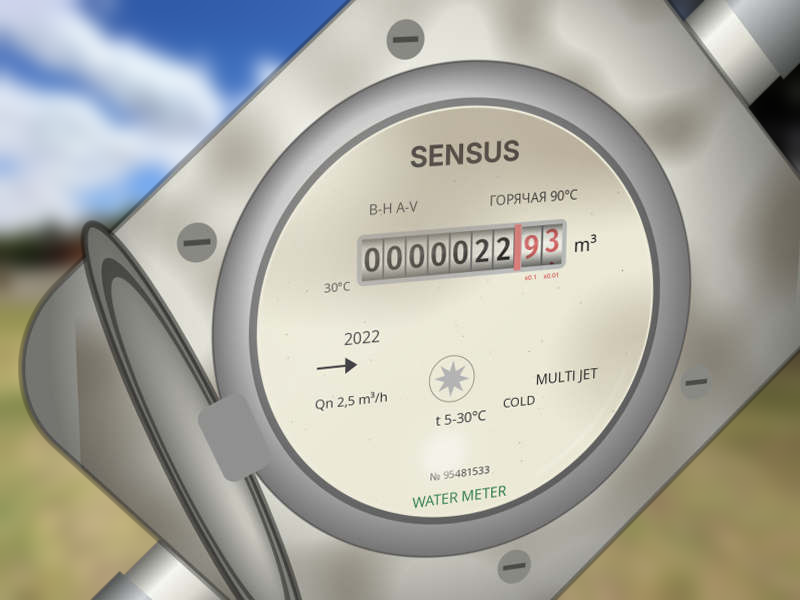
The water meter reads 22.93m³
